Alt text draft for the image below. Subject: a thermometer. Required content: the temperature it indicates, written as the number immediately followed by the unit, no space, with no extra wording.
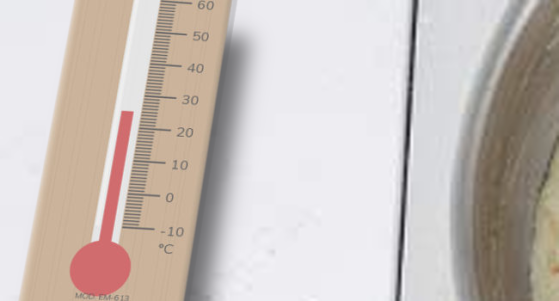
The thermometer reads 25°C
